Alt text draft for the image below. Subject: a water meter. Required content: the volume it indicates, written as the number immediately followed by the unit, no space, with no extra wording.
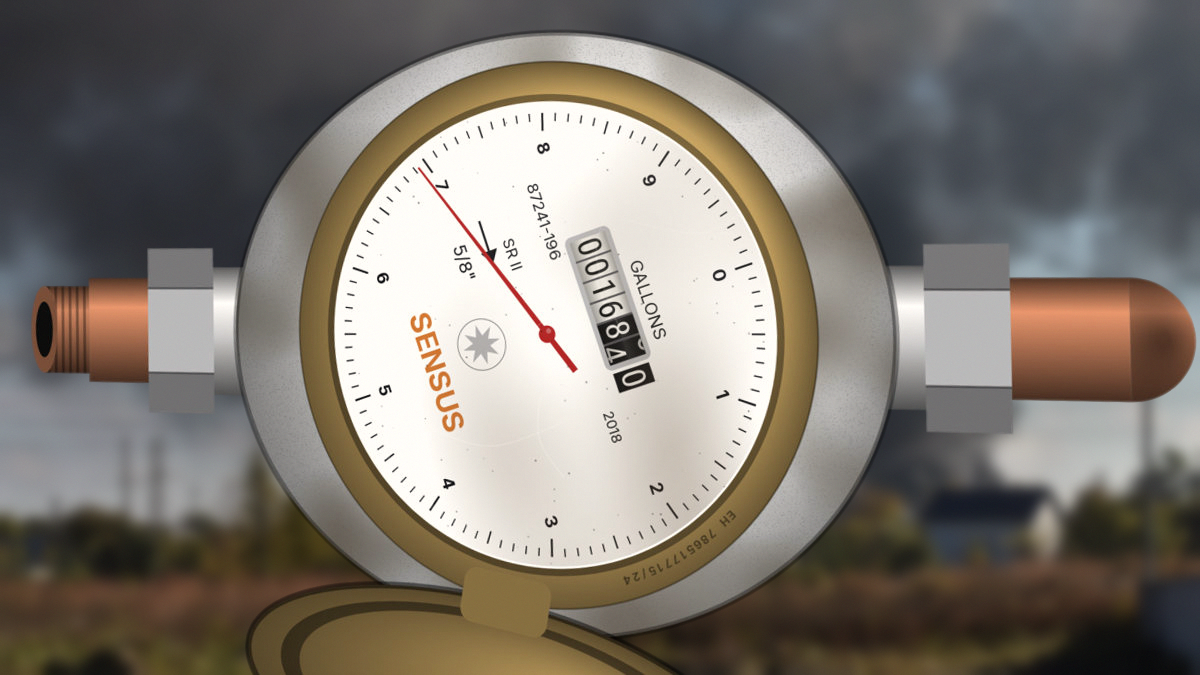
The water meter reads 16836.9gal
